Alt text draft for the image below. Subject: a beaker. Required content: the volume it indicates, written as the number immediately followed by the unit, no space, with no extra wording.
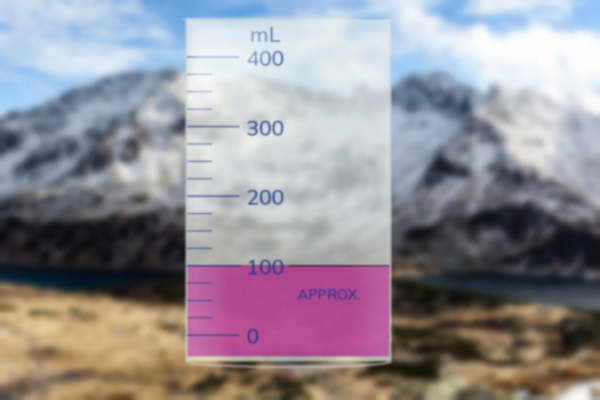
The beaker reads 100mL
